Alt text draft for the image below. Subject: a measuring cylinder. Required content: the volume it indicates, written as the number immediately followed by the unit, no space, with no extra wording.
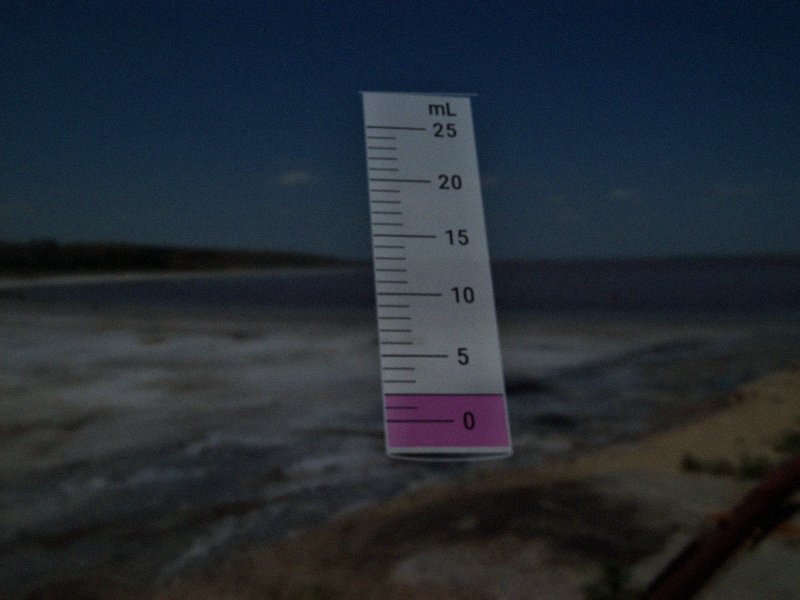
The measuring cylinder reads 2mL
